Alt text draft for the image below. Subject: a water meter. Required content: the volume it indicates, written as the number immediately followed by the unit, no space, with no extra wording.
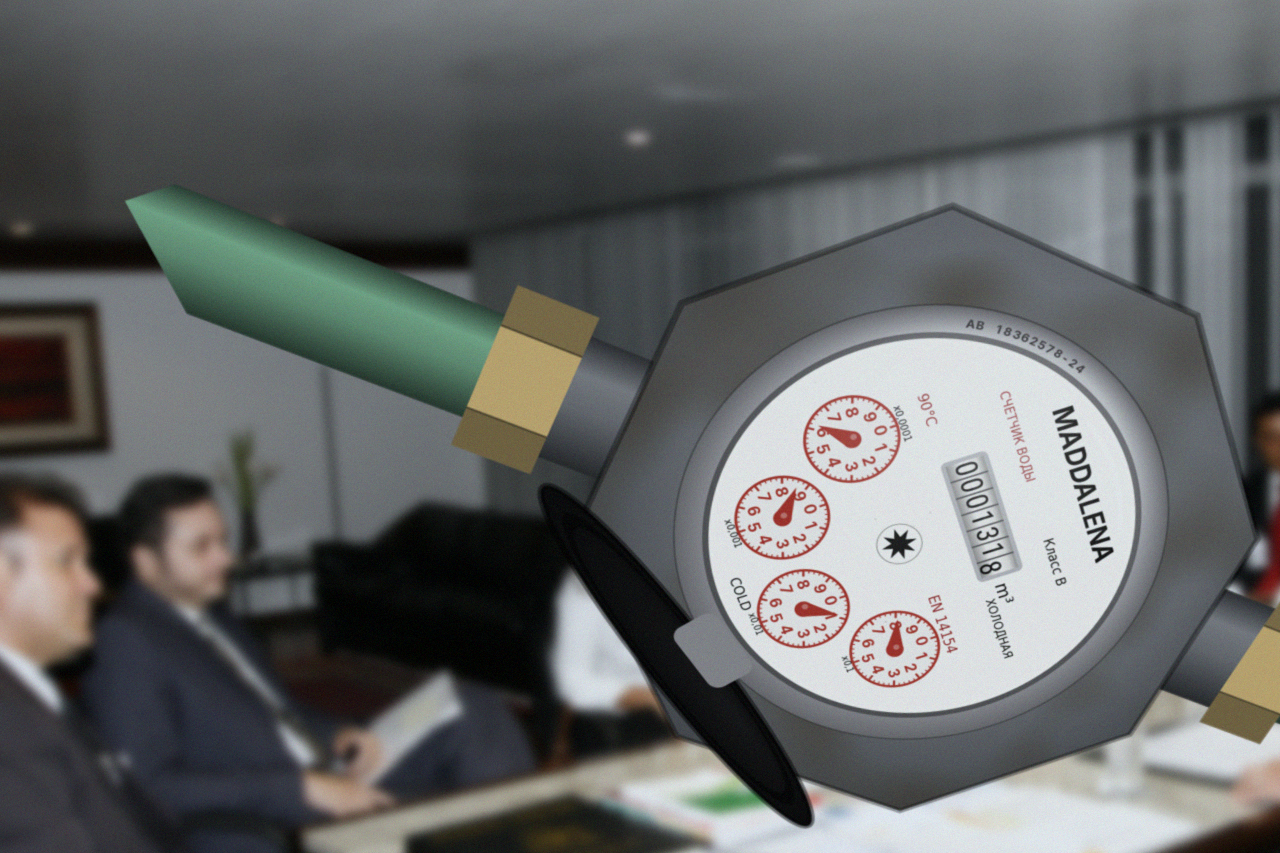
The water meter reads 1317.8086m³
